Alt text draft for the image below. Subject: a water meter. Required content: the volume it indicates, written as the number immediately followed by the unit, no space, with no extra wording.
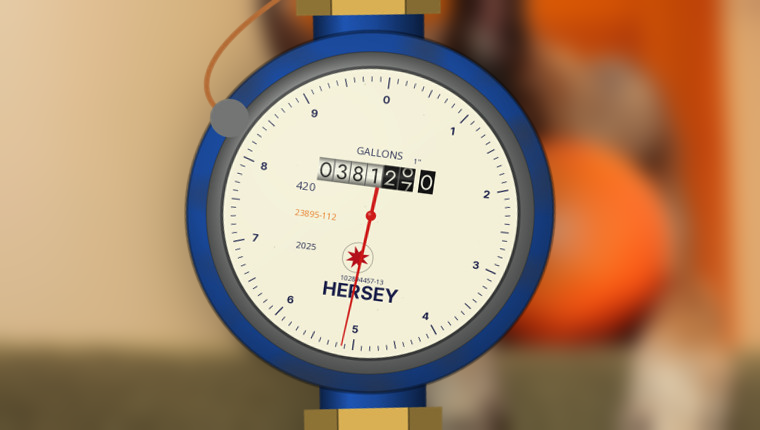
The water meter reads 381265.1gal
